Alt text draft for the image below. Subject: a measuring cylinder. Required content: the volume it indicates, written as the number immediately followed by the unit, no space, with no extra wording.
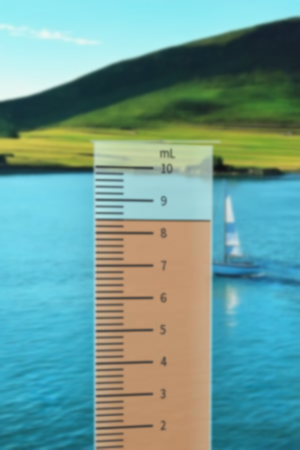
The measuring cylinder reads 8.4mL
